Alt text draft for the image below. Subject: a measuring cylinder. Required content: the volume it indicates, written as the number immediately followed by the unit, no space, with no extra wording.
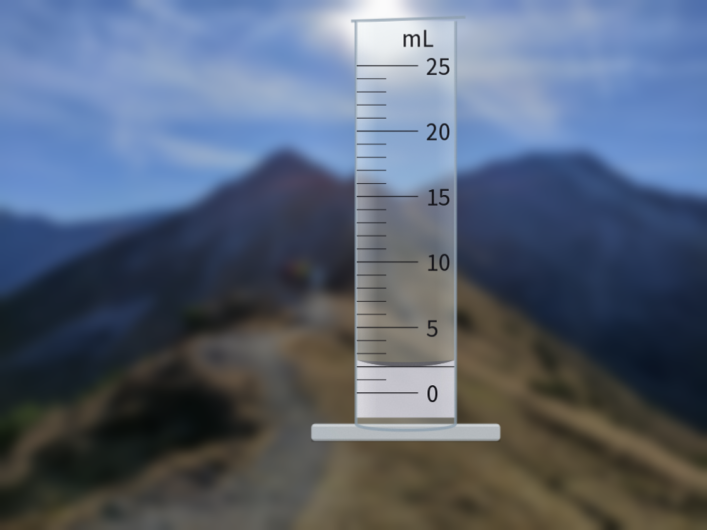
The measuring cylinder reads 2mL
